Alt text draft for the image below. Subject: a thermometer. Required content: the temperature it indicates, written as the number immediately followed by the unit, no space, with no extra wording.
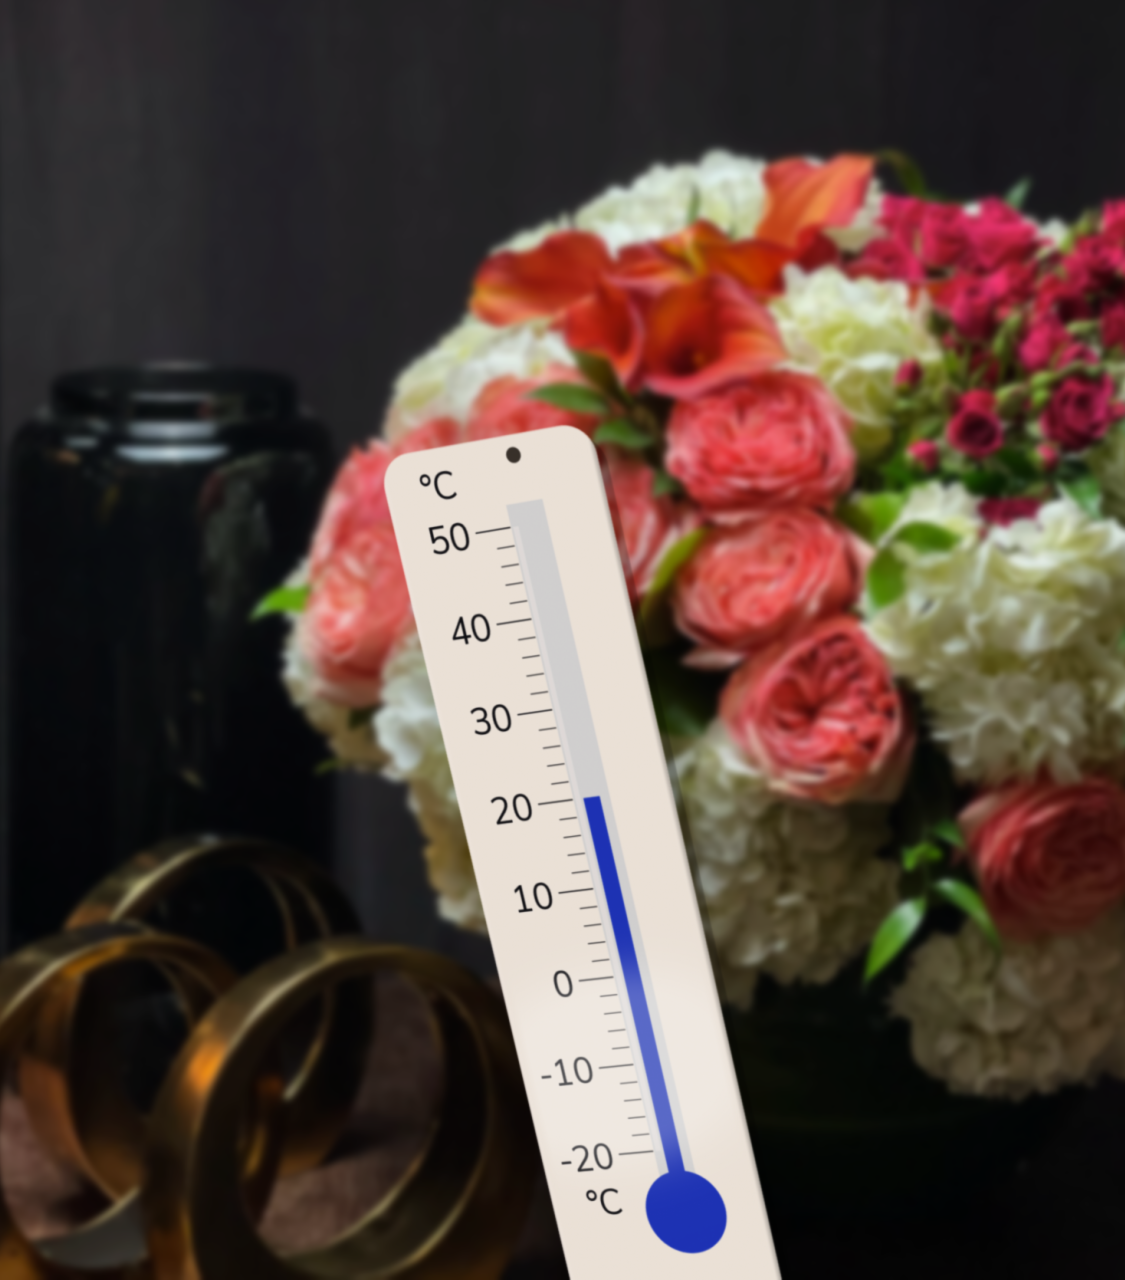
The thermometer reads 20°C
